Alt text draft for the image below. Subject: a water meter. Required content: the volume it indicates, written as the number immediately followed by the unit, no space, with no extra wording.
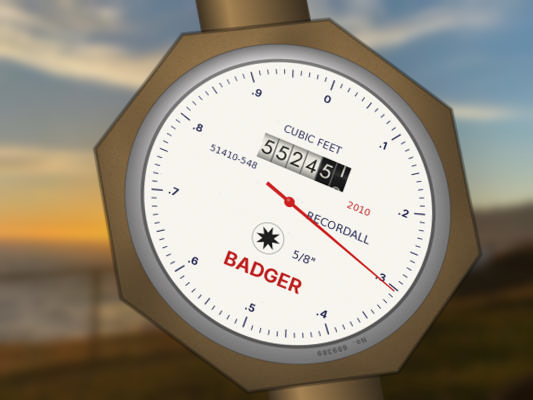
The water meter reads 552451.30ft³
